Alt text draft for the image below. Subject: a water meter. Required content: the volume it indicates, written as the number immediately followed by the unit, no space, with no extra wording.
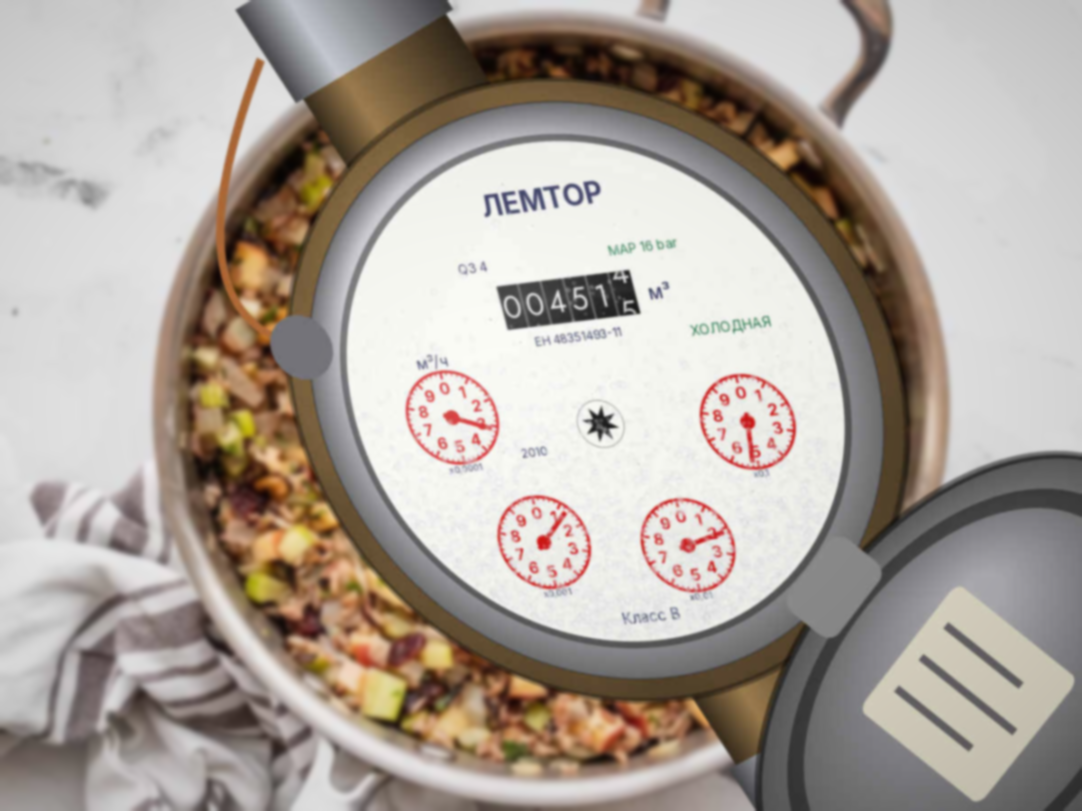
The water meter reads 4514.5213m³
